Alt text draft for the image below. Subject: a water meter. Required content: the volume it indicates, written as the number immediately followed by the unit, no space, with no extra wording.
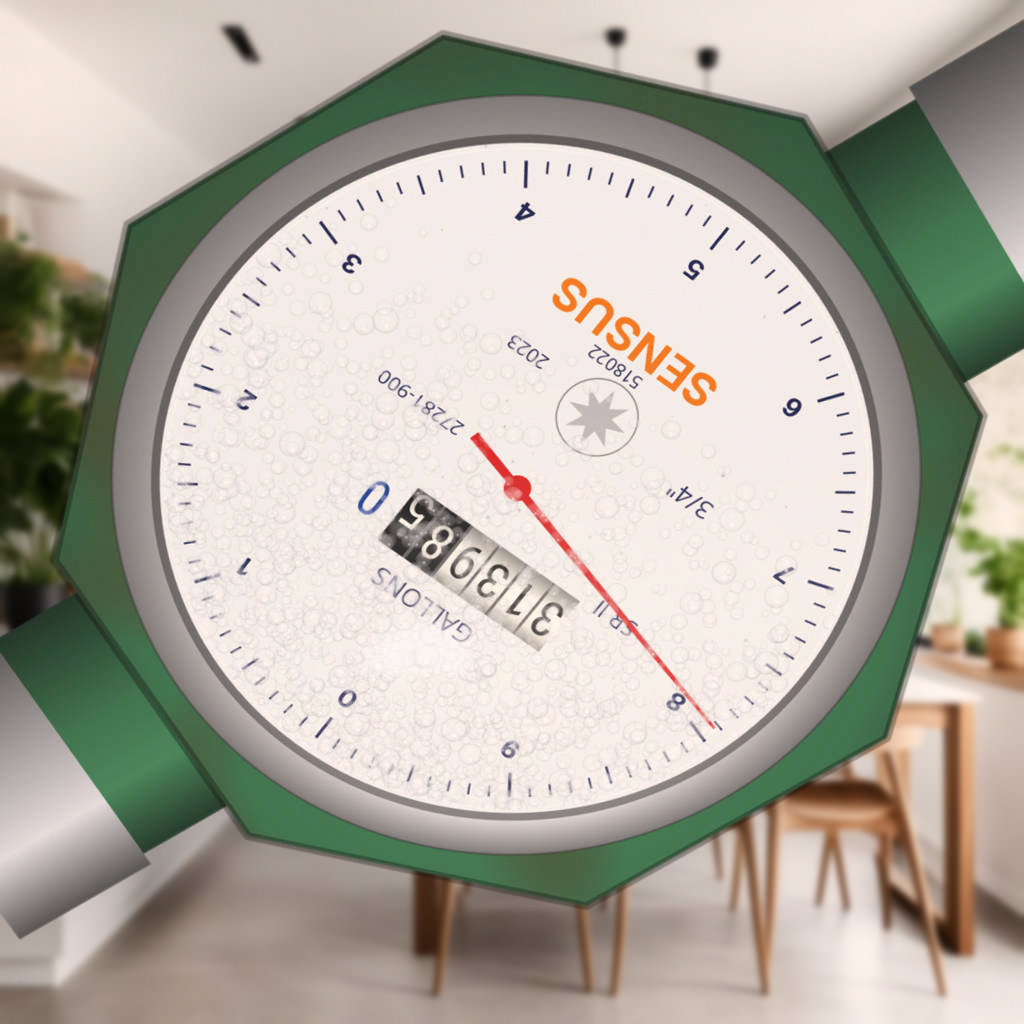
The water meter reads 3139847.9gal
